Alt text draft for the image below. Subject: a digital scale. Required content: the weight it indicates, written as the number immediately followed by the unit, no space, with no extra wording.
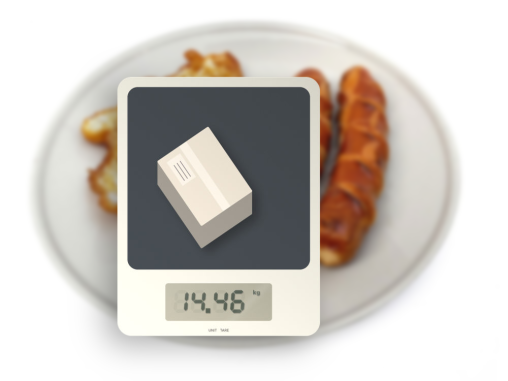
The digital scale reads 14.46kg
